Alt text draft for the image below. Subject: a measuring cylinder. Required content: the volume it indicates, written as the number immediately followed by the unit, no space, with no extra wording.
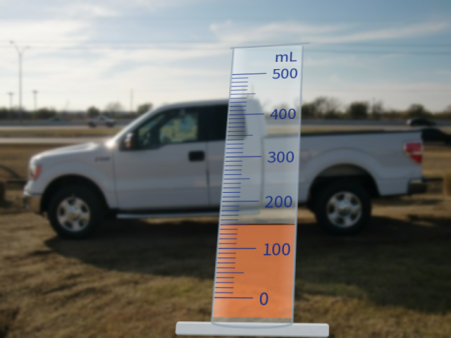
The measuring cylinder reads 150mL
